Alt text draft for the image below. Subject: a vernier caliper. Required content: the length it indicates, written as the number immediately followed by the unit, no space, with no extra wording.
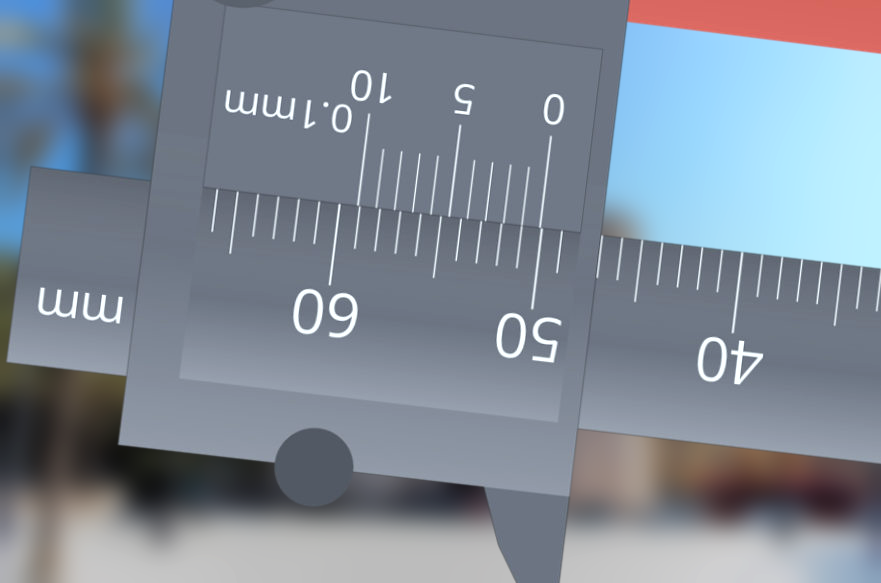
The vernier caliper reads 50.1mm
